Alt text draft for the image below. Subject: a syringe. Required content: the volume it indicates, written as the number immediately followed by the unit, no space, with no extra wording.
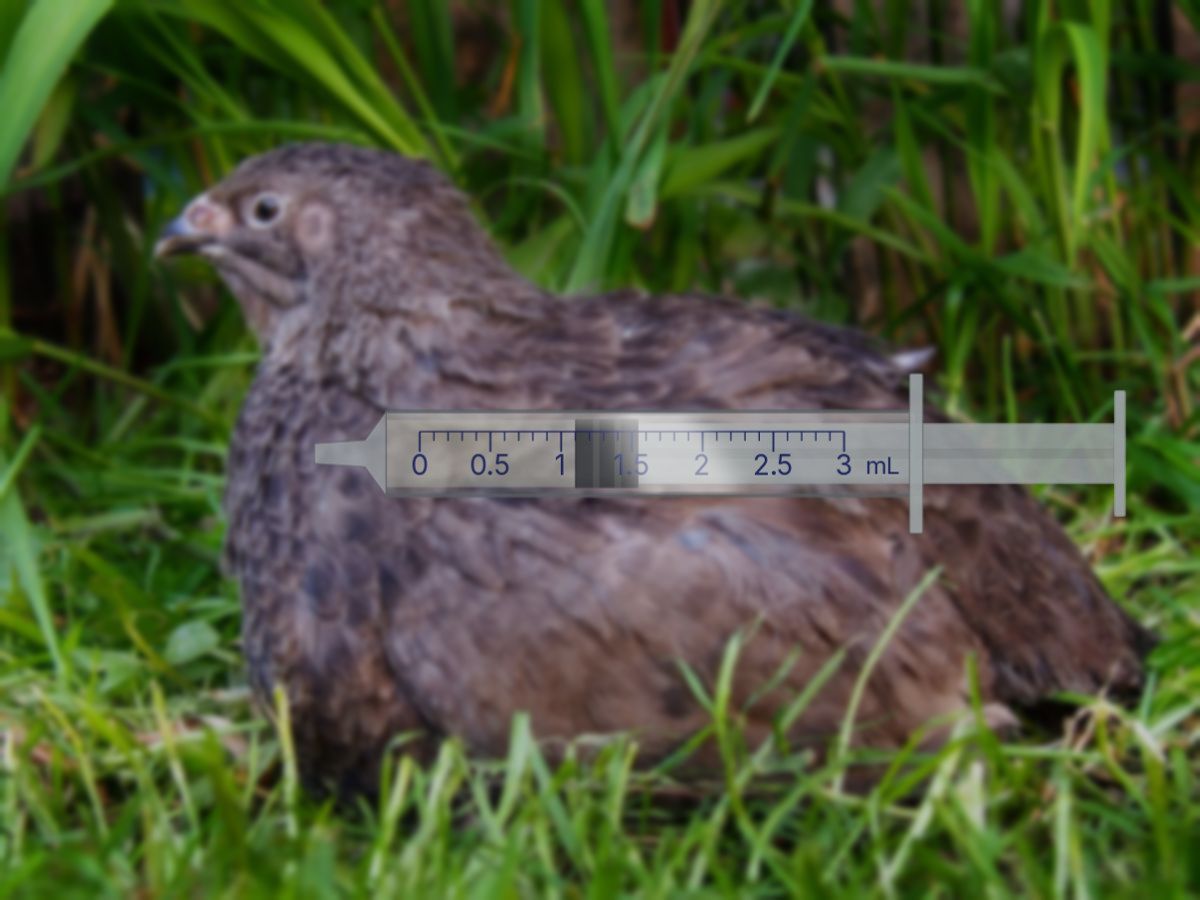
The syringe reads 1.1mL
